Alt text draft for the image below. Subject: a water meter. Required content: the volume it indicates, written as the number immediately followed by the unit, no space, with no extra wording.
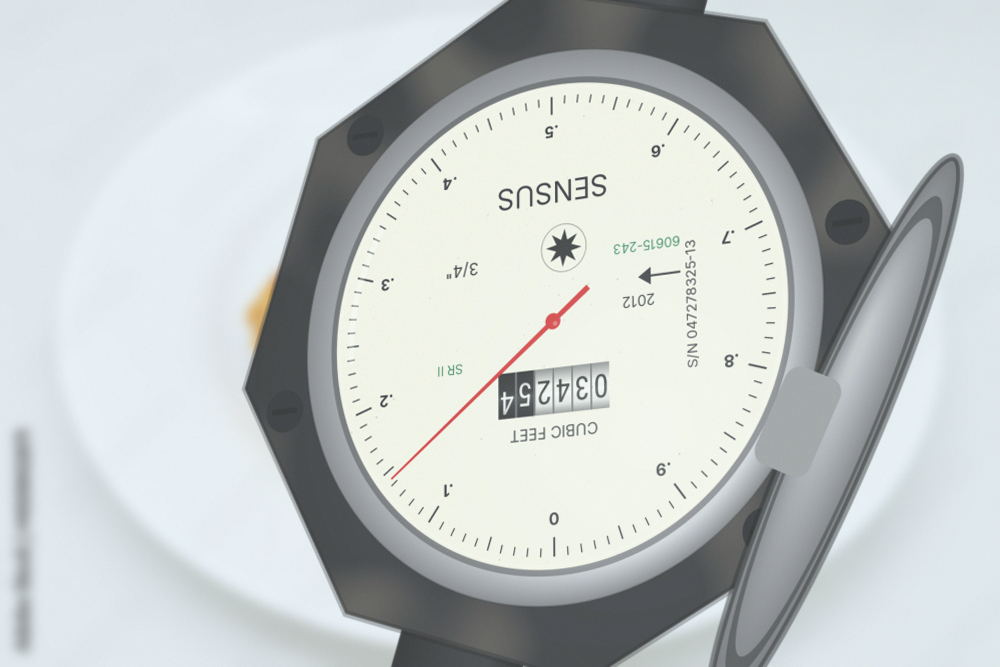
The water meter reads 34254.14ft³
